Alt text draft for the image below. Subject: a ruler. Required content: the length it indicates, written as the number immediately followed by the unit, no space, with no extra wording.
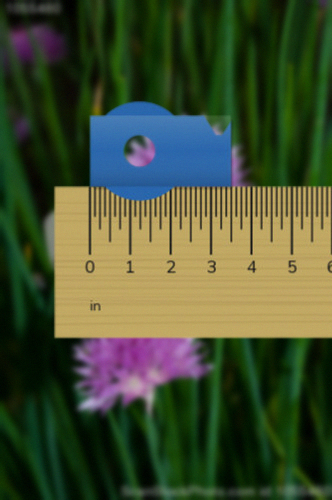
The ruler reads 3.5in
